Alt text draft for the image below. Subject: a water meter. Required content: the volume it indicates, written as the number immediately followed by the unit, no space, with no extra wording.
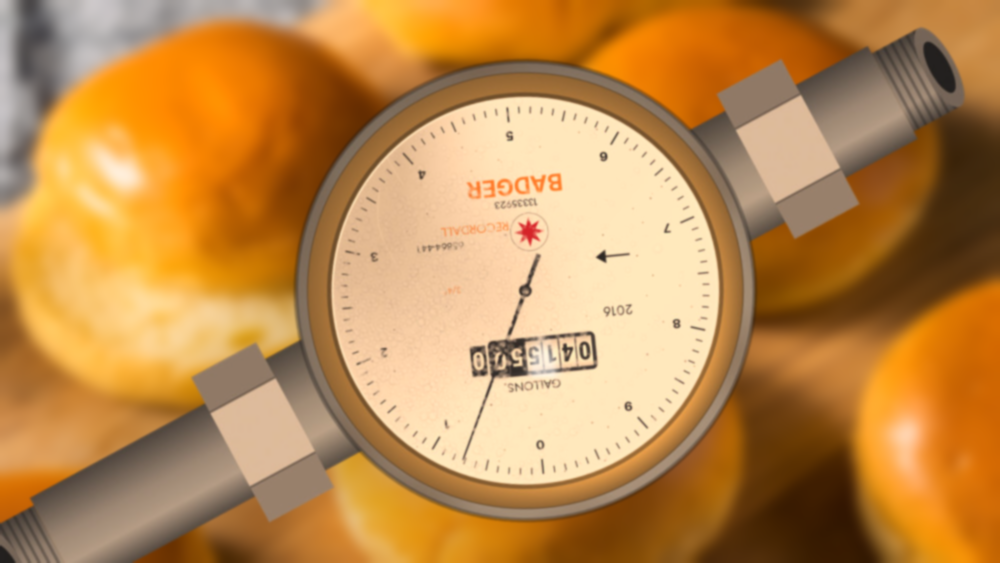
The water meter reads 415500.7gal
